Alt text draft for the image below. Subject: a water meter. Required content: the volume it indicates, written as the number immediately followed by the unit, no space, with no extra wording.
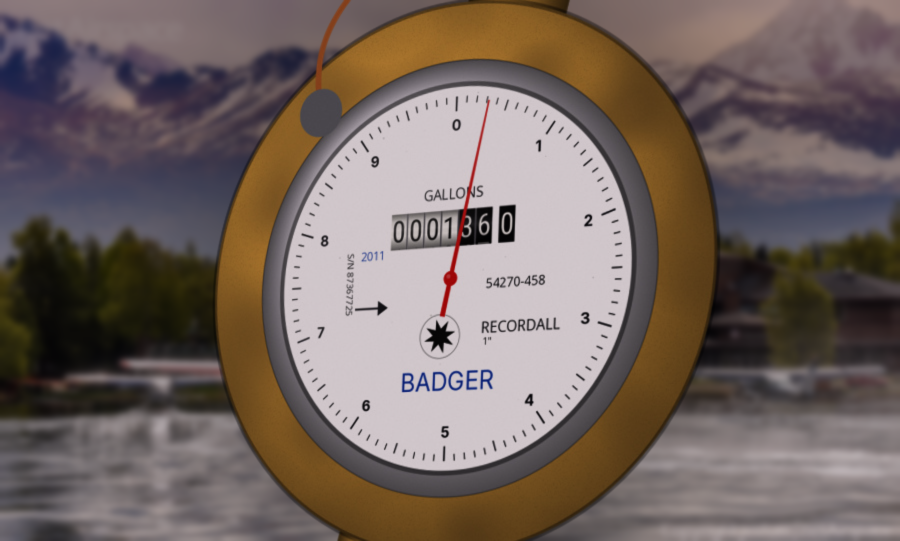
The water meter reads 1360.3gal
